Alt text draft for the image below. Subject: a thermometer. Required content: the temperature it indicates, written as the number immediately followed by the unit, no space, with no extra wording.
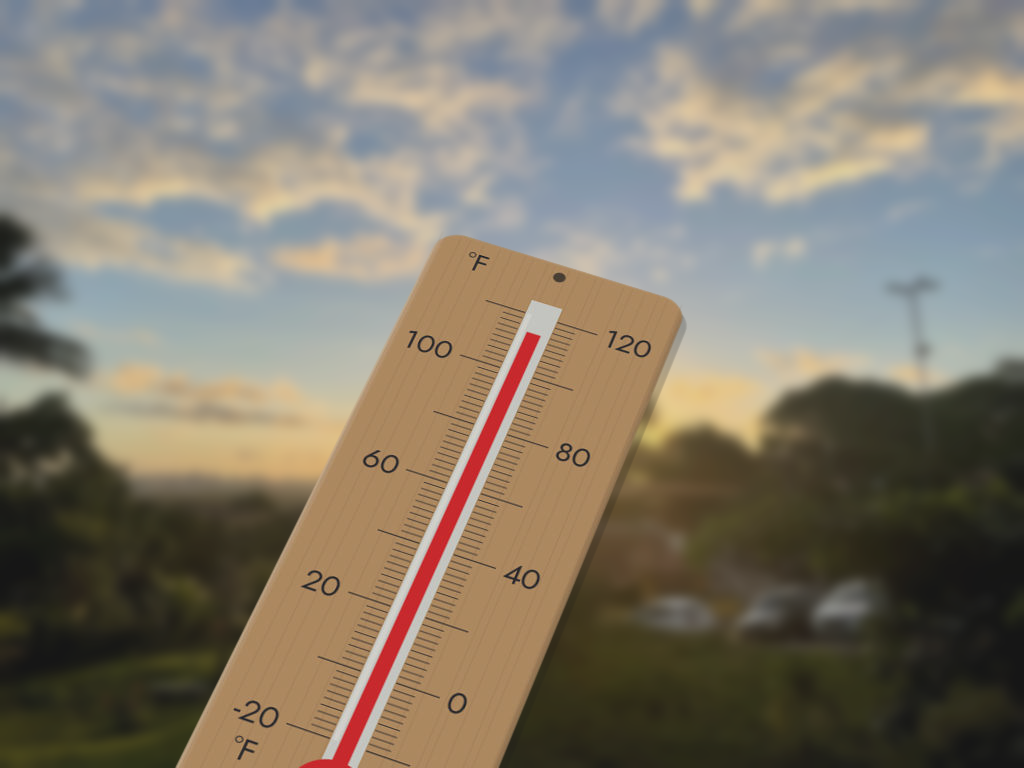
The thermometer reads 114°F
